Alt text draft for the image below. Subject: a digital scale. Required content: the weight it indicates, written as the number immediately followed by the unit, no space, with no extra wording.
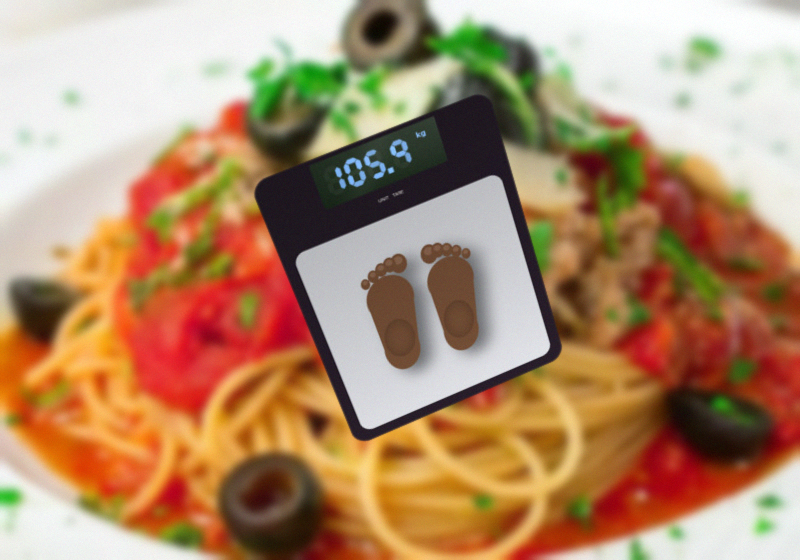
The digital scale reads 105.9kg
